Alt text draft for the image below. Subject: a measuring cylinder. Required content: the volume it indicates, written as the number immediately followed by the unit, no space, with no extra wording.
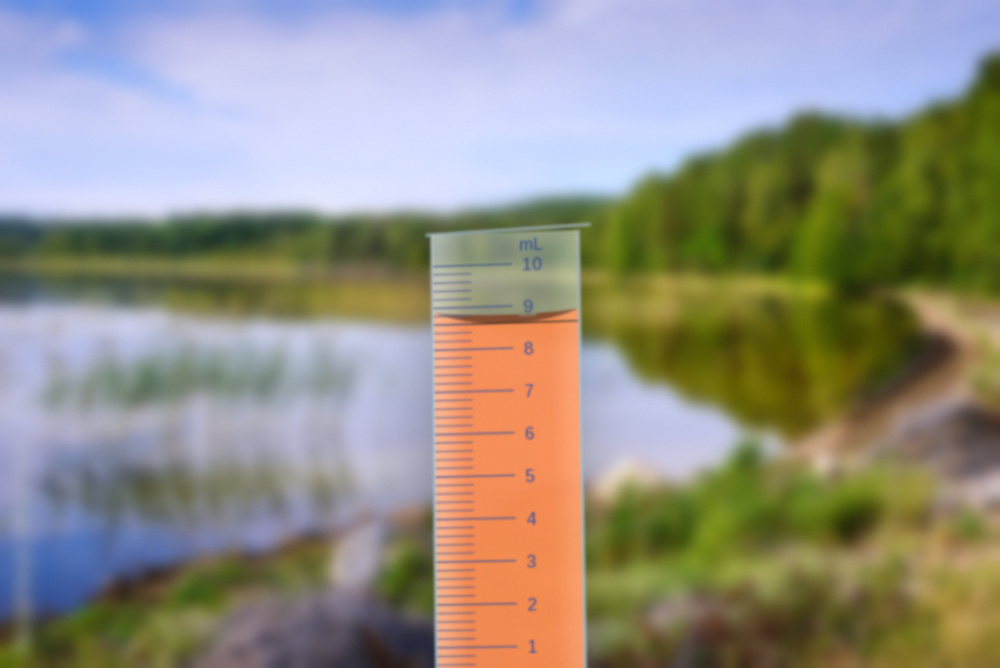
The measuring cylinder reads 8.6mL
